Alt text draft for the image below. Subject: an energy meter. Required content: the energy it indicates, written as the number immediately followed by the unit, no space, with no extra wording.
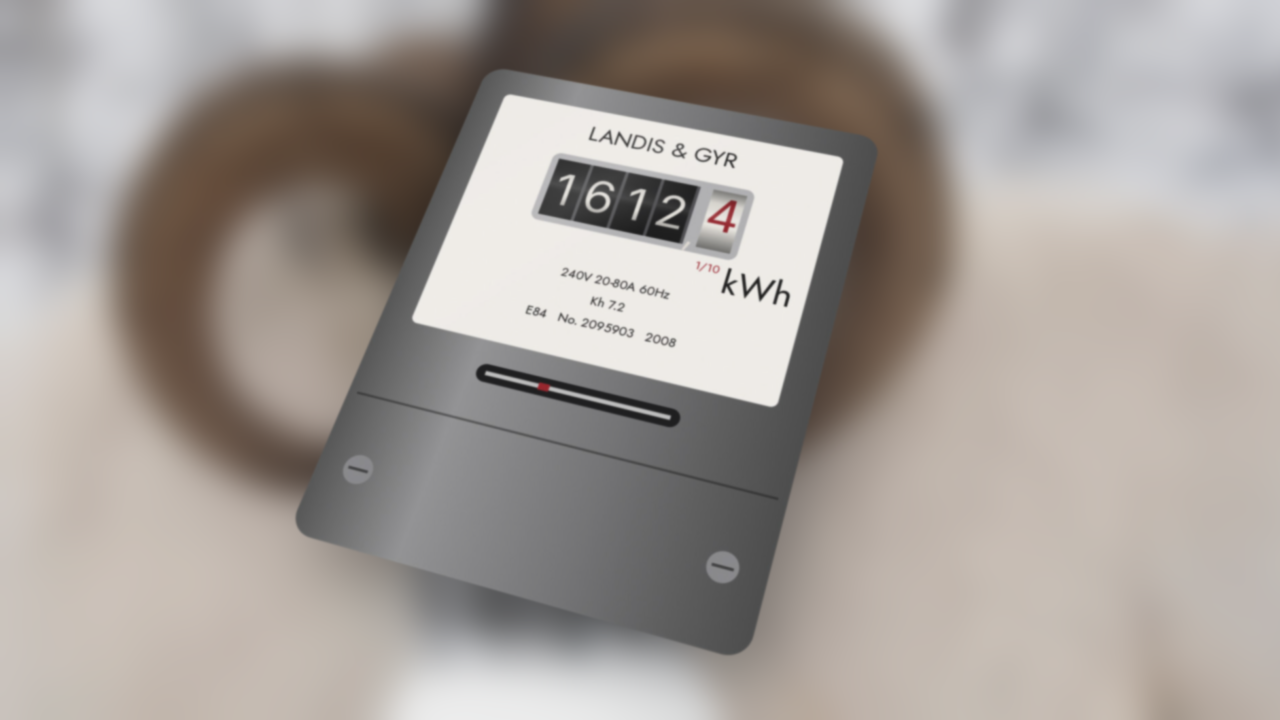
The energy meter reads 1612.4kWh
